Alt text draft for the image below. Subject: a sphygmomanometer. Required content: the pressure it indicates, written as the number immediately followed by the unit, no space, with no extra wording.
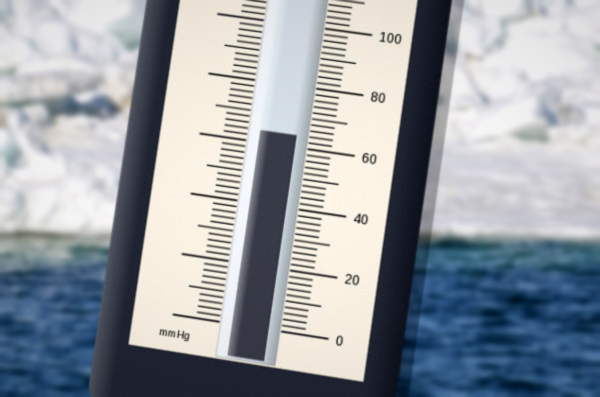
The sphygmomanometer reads 64mmHg
